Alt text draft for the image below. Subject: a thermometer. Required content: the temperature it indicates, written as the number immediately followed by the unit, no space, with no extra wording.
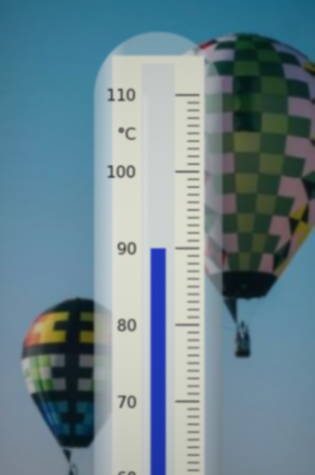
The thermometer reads 90°C
